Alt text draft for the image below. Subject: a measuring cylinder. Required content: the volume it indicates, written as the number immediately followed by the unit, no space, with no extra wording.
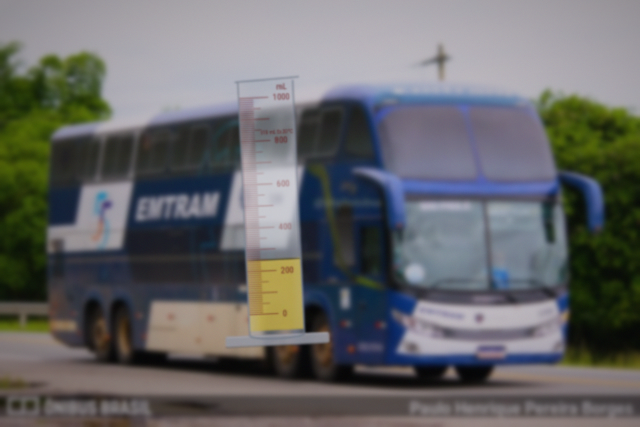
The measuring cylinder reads 250mL
